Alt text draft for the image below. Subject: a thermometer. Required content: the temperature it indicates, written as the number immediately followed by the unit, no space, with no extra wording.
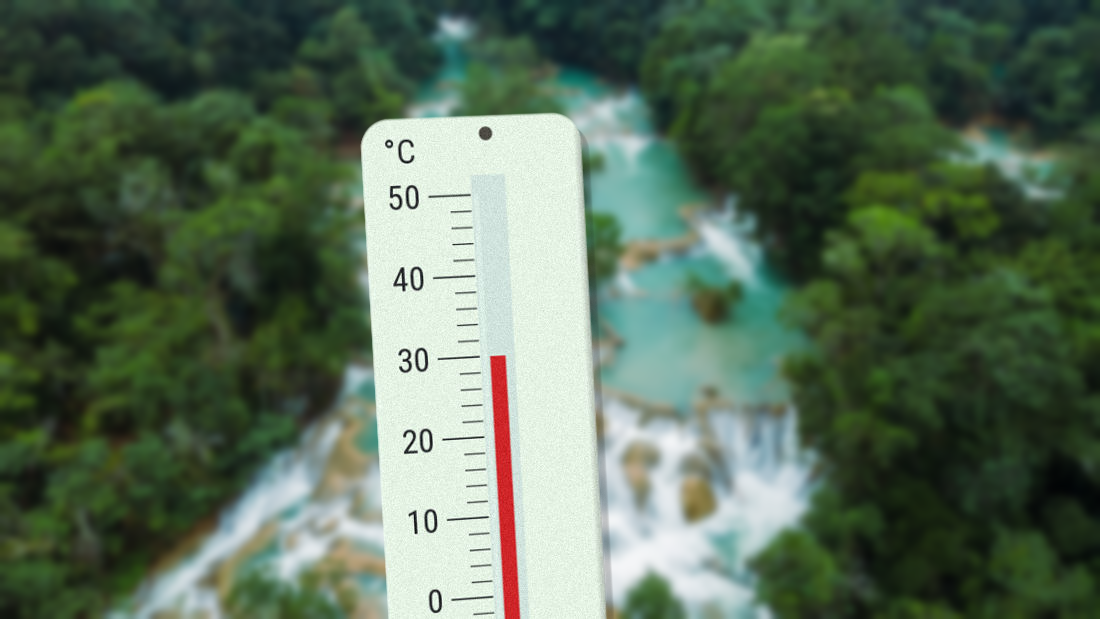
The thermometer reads 30°C
